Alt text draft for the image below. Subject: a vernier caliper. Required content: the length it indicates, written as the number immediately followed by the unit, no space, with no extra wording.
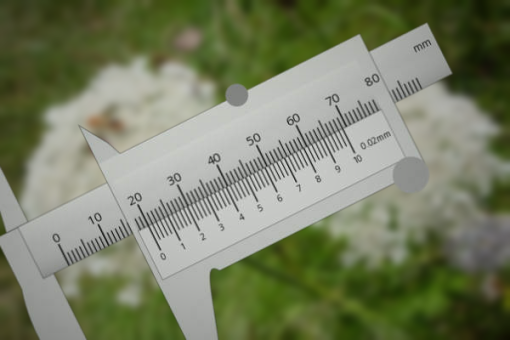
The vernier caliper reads 20.0mm
